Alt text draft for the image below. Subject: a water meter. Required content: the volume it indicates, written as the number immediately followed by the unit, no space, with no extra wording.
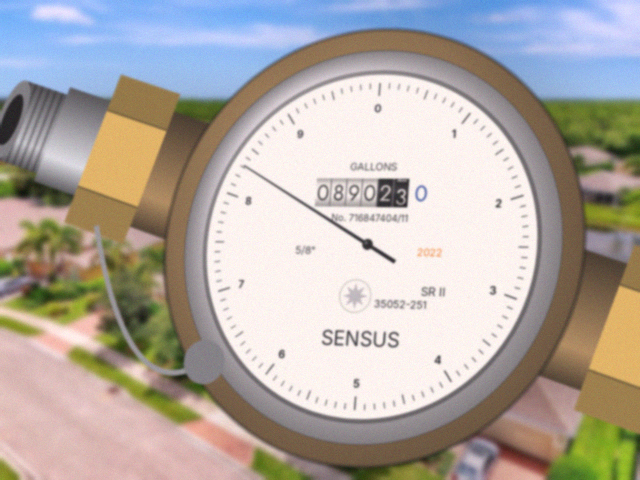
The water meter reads 890228.3gal
